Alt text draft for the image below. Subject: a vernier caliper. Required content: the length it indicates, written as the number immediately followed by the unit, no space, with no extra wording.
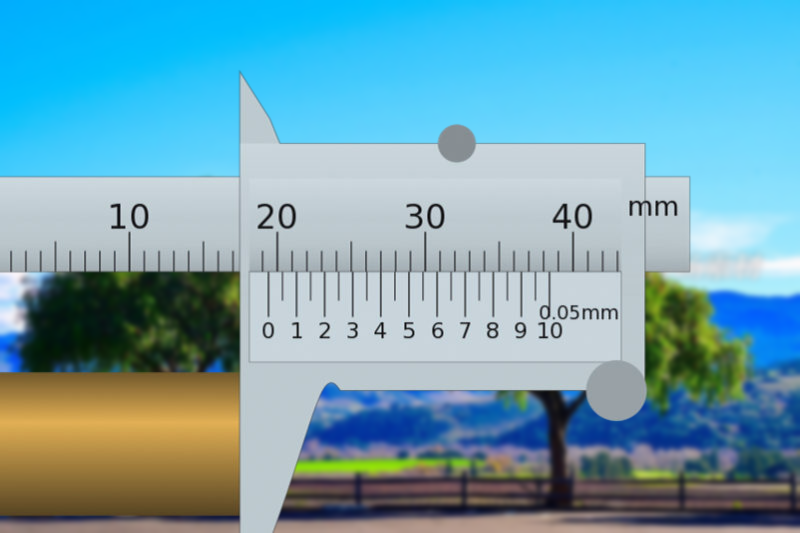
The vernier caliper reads 19.4mm
